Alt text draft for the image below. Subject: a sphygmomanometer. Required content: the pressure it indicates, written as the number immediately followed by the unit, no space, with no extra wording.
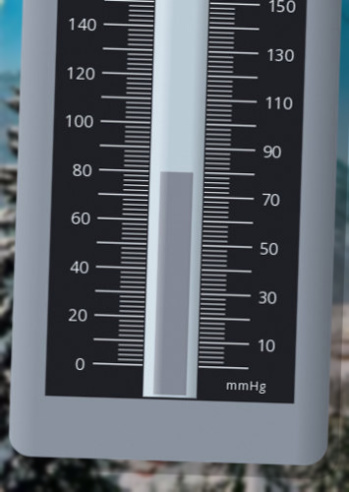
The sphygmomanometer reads 80mmHg
